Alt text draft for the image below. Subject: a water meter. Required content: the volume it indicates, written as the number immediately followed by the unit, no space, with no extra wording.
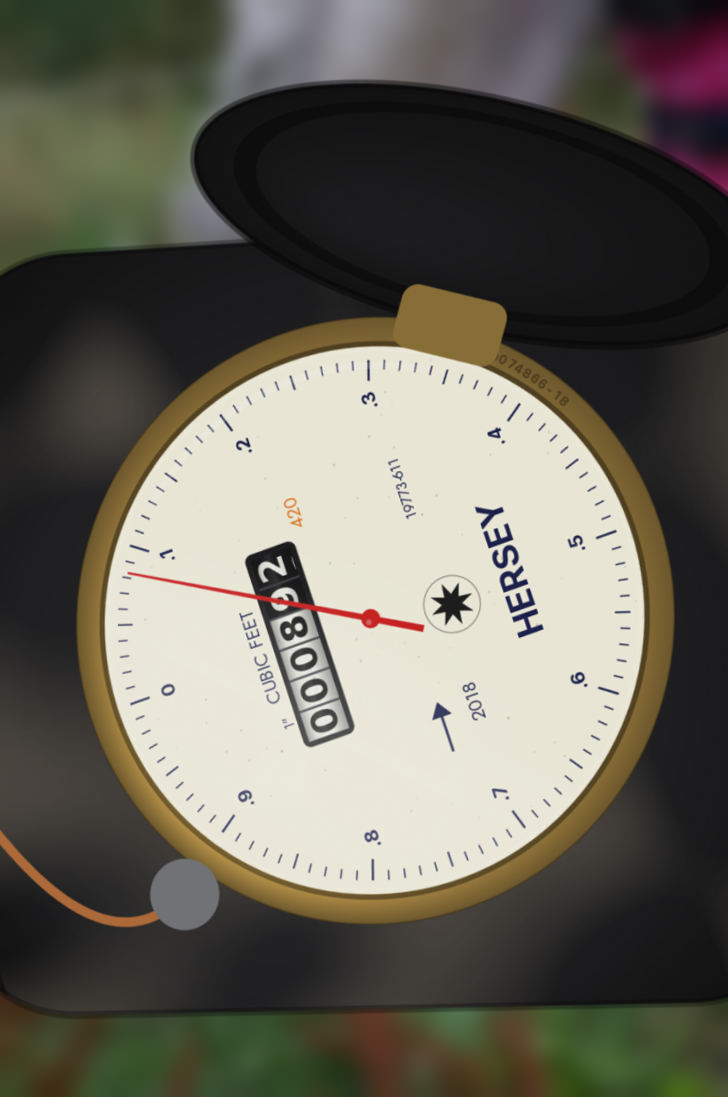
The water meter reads 892.08ft³
